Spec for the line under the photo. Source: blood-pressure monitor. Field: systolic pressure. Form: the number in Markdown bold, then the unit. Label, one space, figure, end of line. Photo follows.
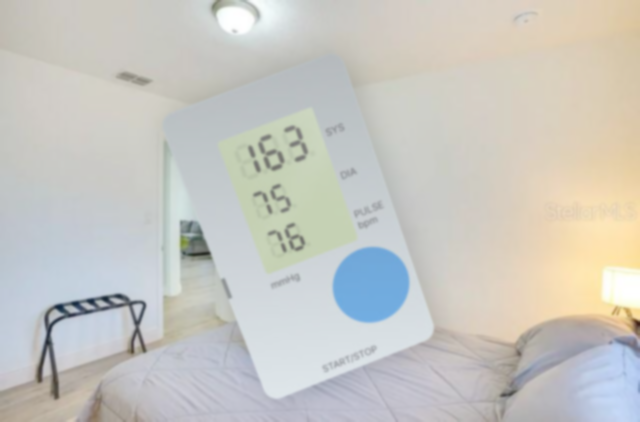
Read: **163** mmHg
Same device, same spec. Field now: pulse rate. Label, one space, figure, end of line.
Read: **76** bpm
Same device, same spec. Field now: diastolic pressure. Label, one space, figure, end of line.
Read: **75** mmHg
